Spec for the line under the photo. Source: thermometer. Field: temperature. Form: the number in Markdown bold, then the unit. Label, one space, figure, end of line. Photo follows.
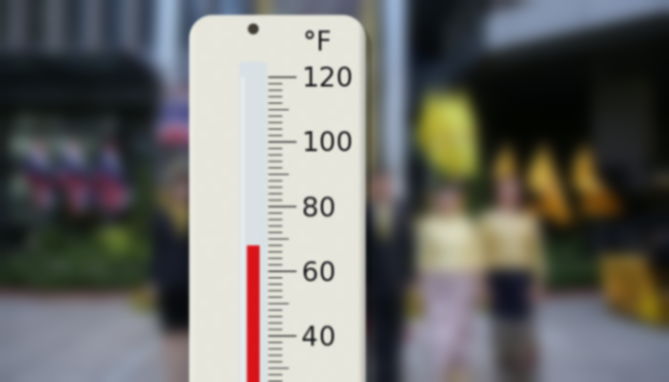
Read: **68** °F
